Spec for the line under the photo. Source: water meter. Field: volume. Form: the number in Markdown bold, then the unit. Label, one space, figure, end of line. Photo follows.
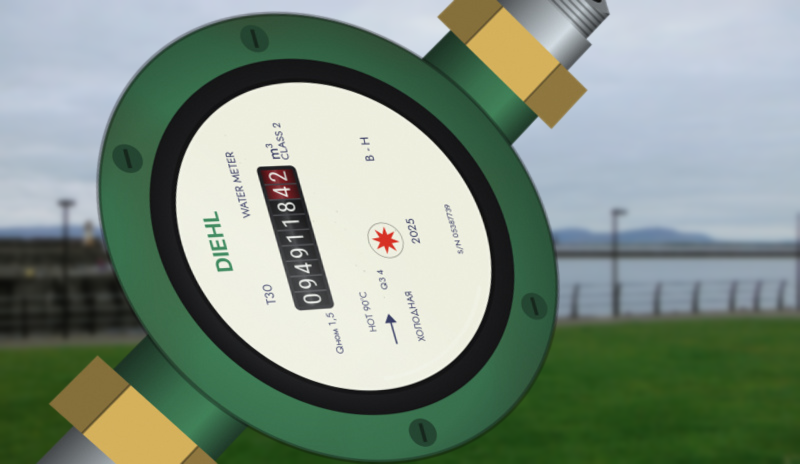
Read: **949118.42** m³
